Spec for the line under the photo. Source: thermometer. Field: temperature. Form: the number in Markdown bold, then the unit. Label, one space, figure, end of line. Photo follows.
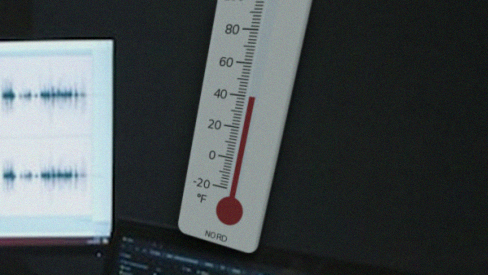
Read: **40** °F
